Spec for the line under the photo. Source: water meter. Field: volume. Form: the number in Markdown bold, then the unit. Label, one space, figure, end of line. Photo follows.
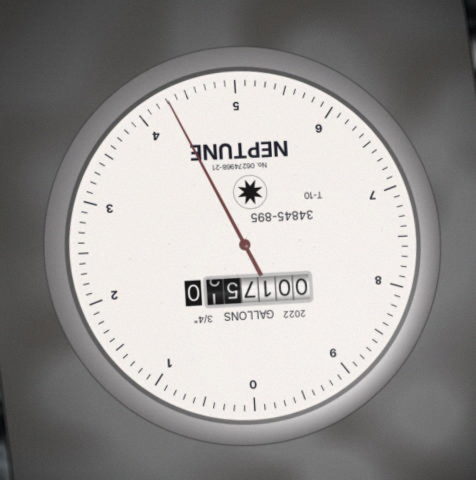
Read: **17514.3** gal
